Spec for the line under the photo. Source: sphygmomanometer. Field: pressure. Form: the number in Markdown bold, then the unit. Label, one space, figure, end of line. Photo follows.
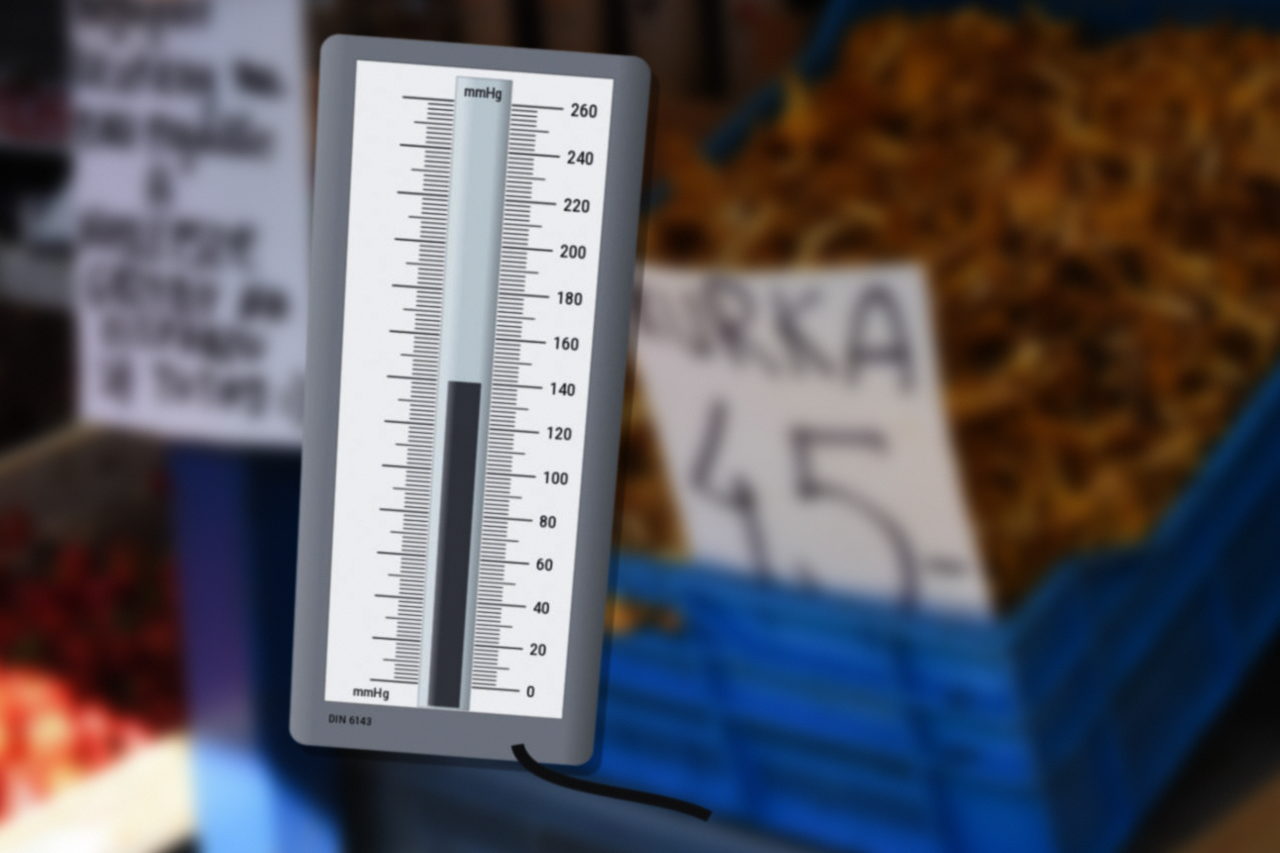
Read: **140** mmHg
